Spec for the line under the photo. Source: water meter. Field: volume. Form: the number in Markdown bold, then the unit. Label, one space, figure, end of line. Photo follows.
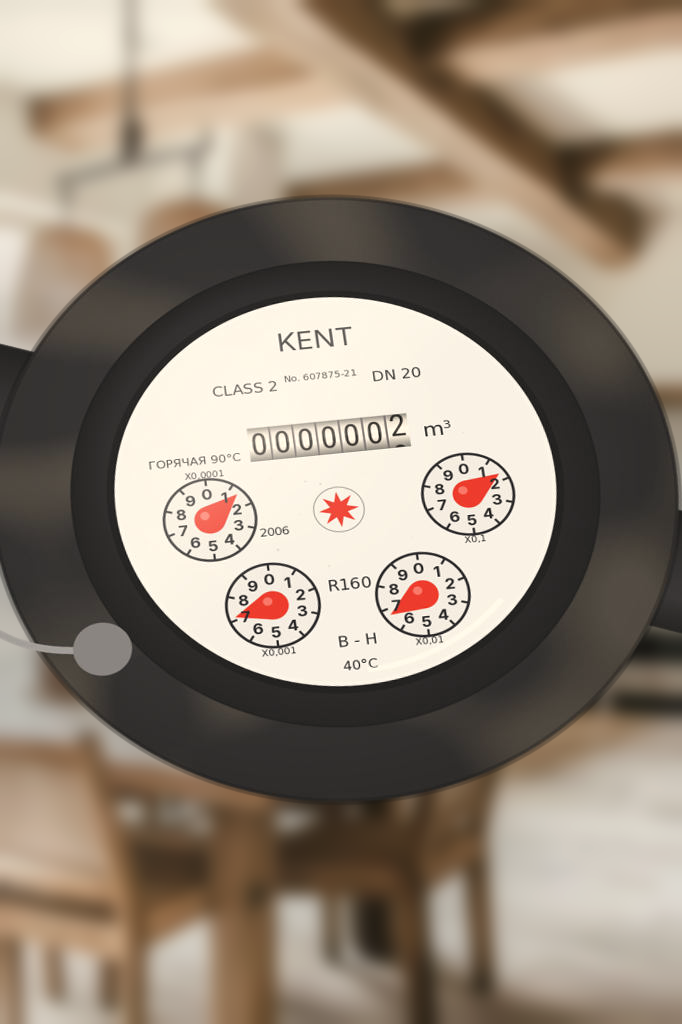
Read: **2.1671** m³
